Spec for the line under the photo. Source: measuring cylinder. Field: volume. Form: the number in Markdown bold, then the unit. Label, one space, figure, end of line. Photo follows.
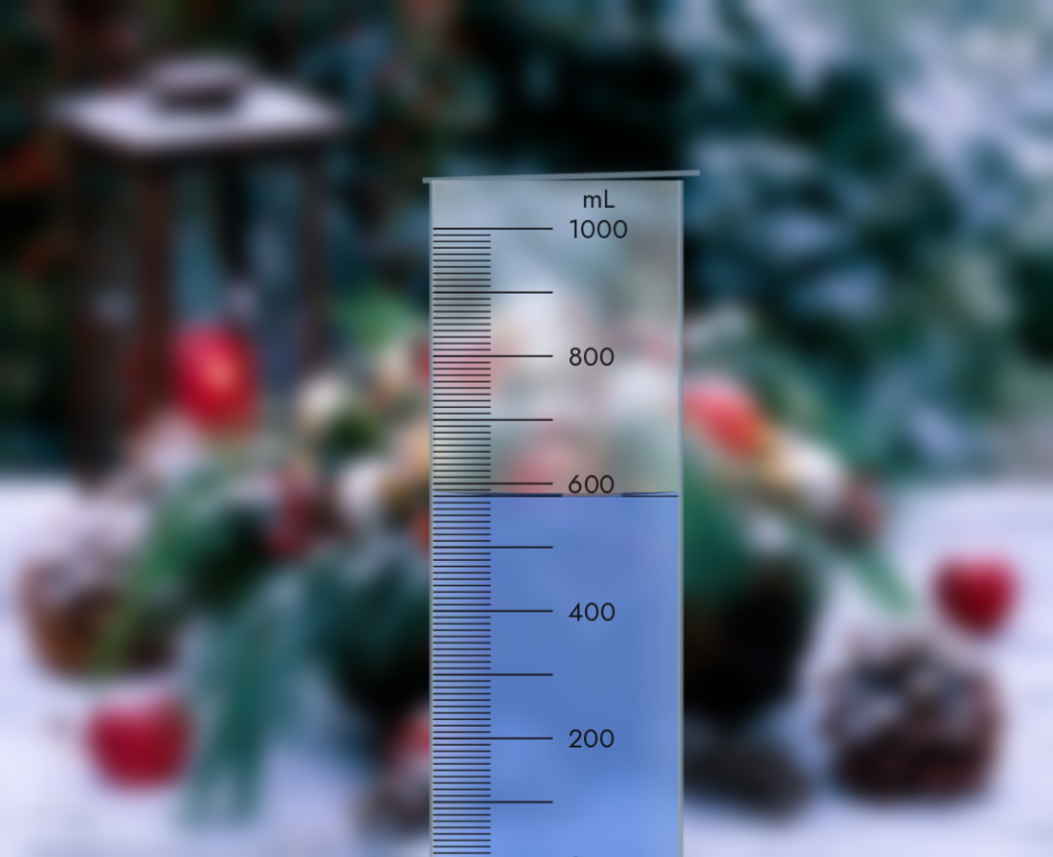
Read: **580** mL
